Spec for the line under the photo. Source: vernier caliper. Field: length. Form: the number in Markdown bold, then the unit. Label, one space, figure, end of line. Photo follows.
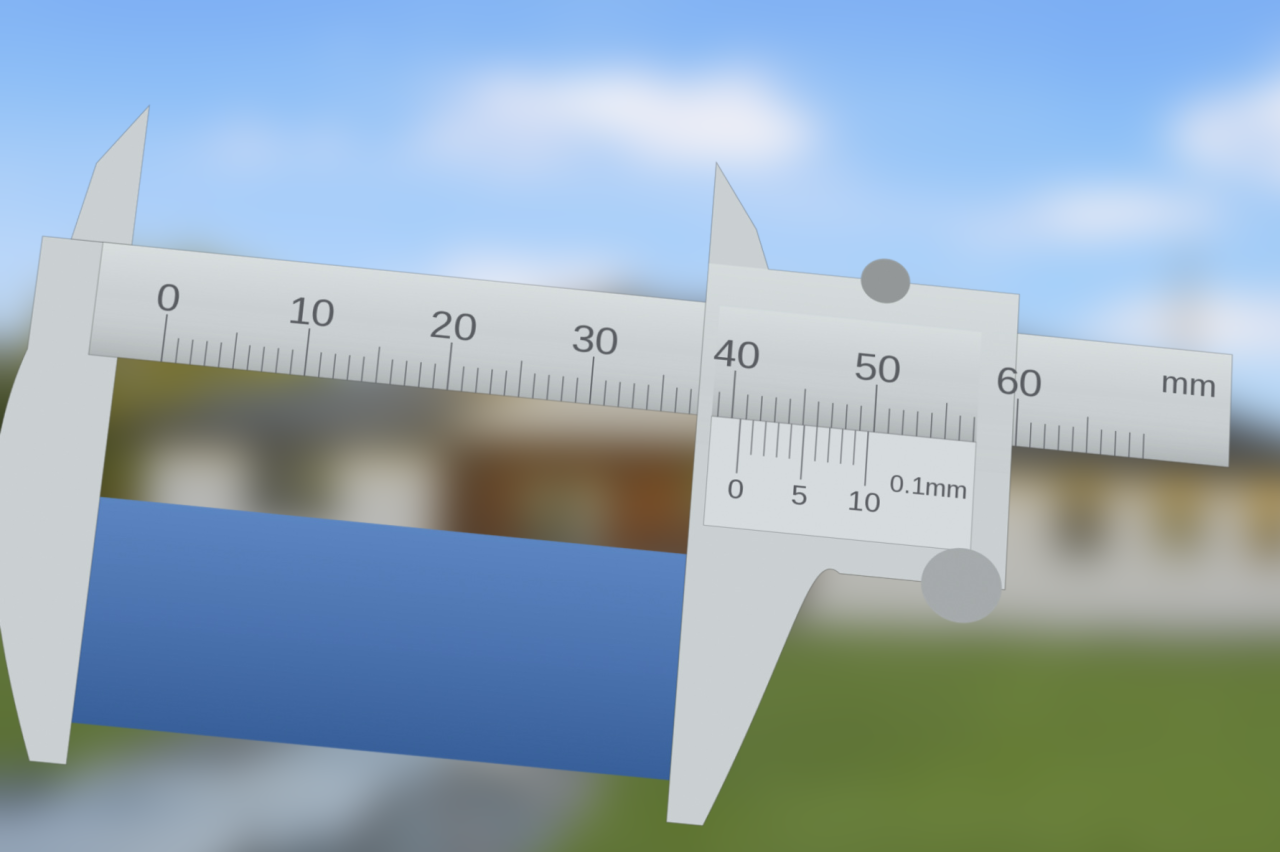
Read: **40.6** mm
